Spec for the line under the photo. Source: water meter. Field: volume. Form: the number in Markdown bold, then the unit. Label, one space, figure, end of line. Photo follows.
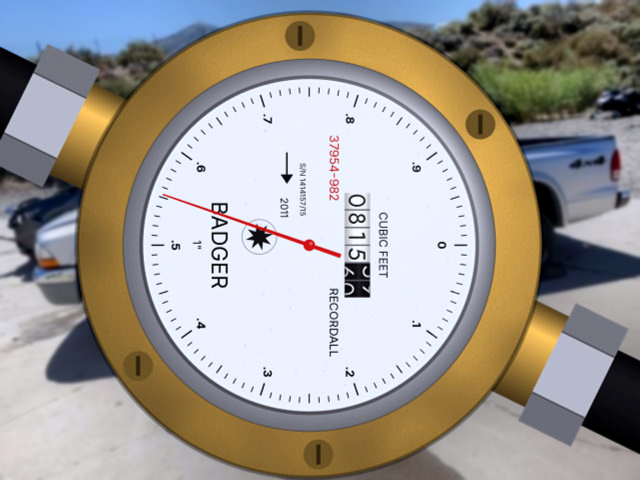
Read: **81559.55** ft³
